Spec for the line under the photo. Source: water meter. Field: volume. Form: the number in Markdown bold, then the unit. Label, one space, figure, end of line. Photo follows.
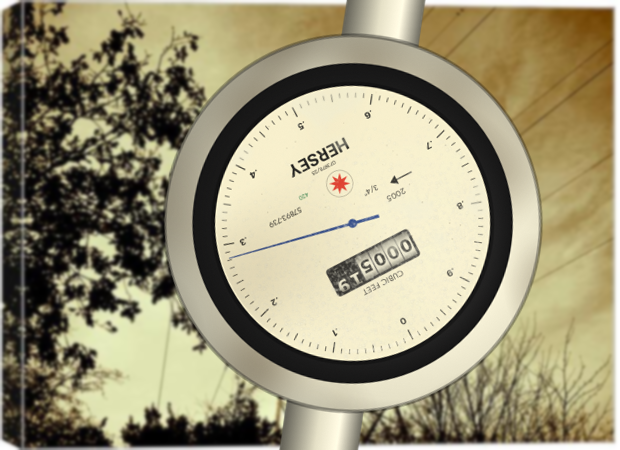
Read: **519.28** ft³
